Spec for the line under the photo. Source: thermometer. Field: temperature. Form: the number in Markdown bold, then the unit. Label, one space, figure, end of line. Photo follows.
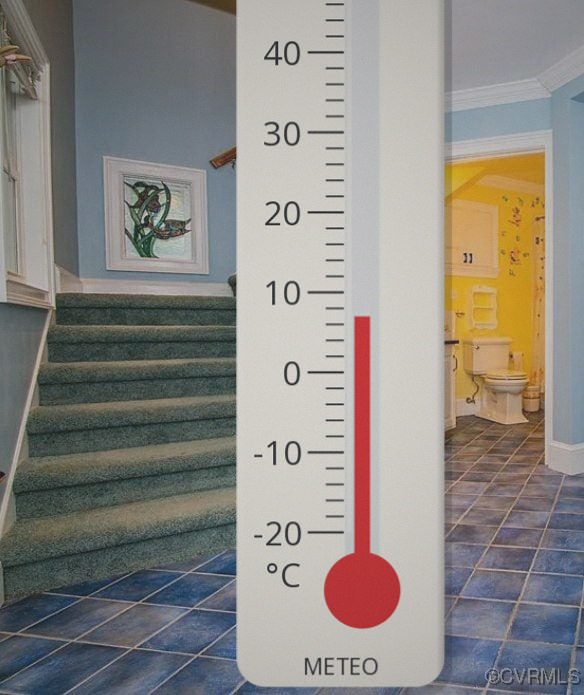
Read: **7** °C
